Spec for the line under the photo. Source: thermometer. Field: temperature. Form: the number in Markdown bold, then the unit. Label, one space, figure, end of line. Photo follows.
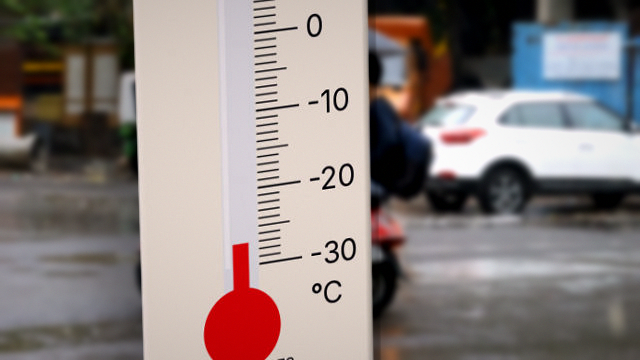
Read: **-27** °C
